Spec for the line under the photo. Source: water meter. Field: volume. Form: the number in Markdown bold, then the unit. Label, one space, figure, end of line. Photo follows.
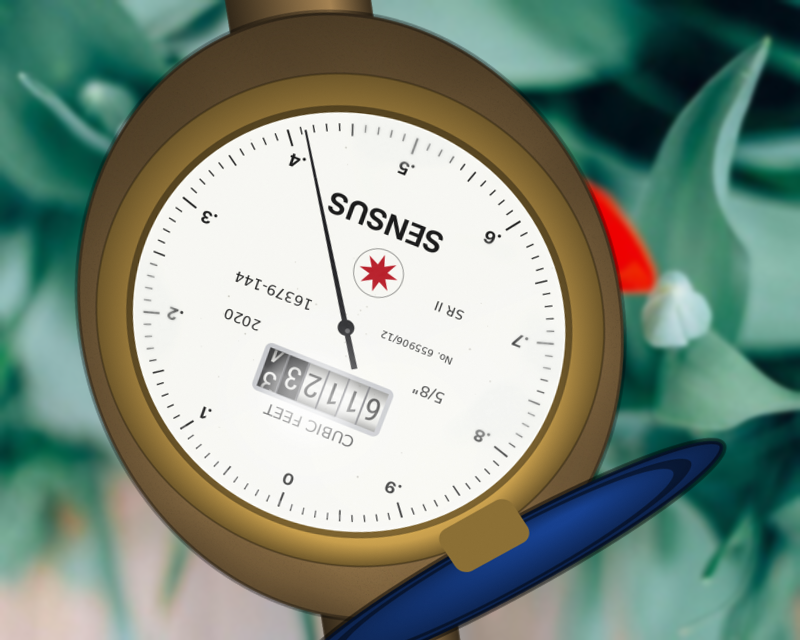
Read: **611233.41** ft³
